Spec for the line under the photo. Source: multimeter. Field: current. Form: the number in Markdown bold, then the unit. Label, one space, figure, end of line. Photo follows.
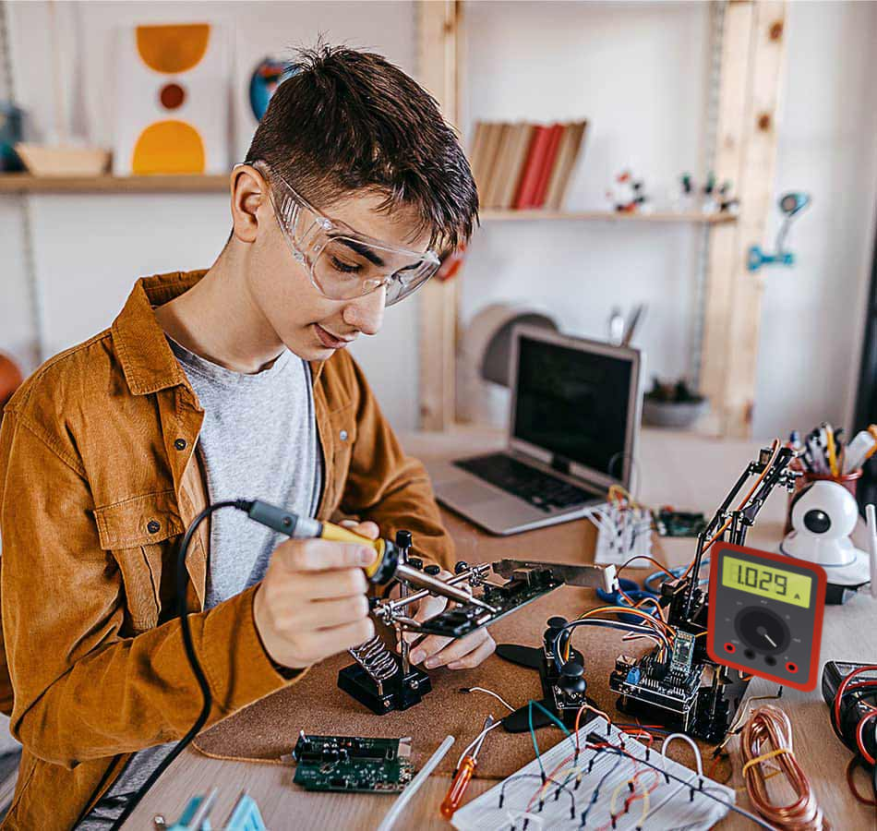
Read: **1.029** A
